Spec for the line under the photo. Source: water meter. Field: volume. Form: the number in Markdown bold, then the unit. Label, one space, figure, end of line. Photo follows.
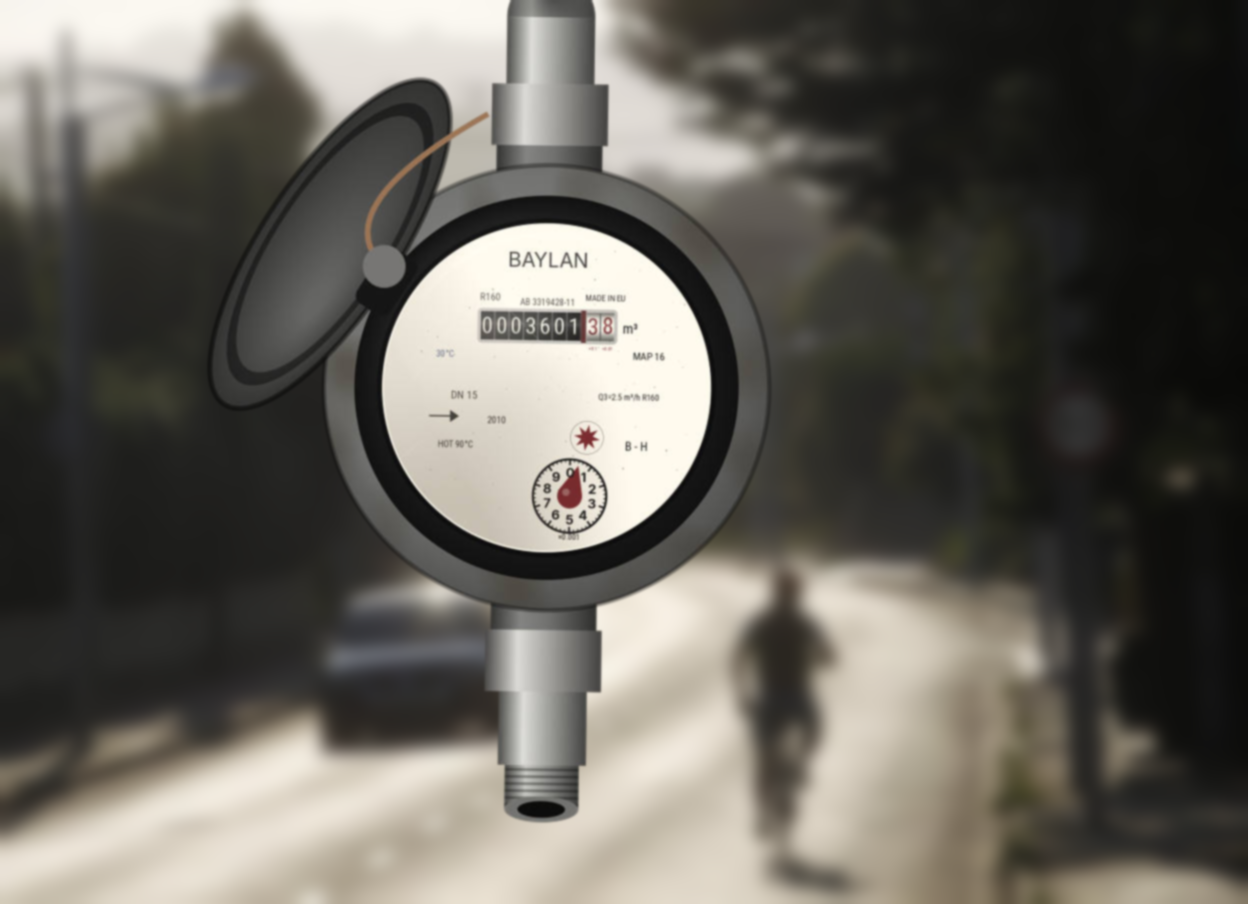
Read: **3601.380** m³
